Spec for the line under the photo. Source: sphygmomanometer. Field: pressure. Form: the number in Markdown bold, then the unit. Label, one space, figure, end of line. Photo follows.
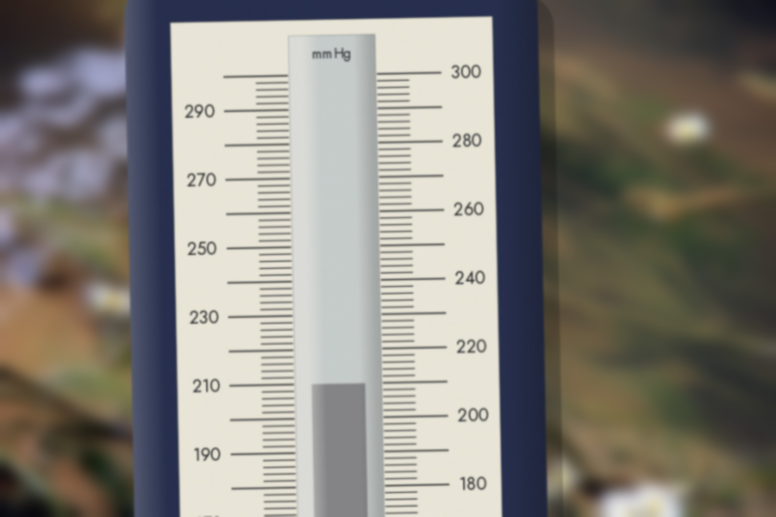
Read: **210** mmHg
